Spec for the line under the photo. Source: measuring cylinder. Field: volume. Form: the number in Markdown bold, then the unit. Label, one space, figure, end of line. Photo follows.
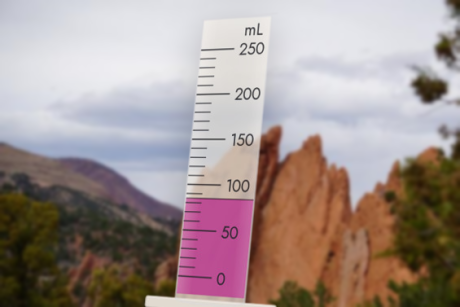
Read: **85** mL
